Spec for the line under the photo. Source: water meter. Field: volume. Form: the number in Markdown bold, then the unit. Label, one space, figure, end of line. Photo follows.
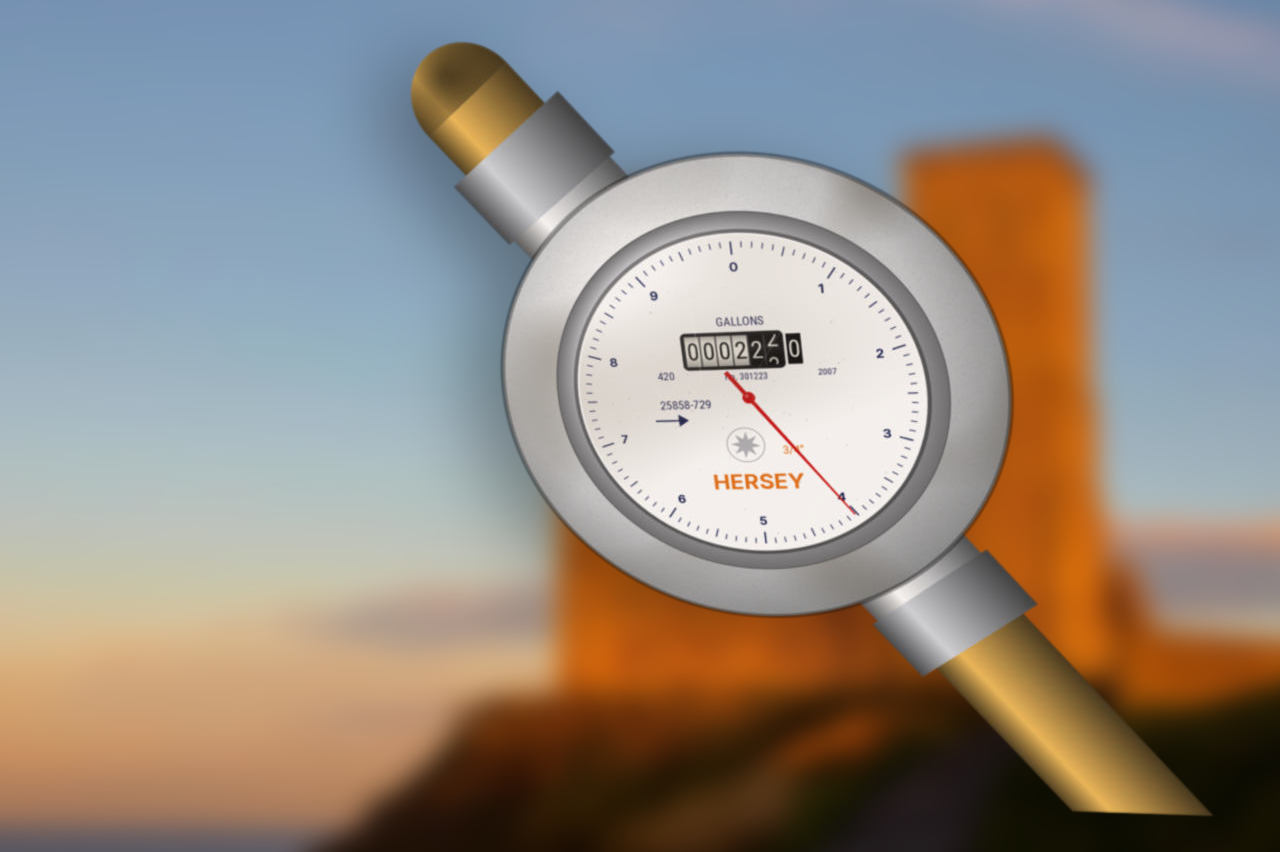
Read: **2224.0** gal
